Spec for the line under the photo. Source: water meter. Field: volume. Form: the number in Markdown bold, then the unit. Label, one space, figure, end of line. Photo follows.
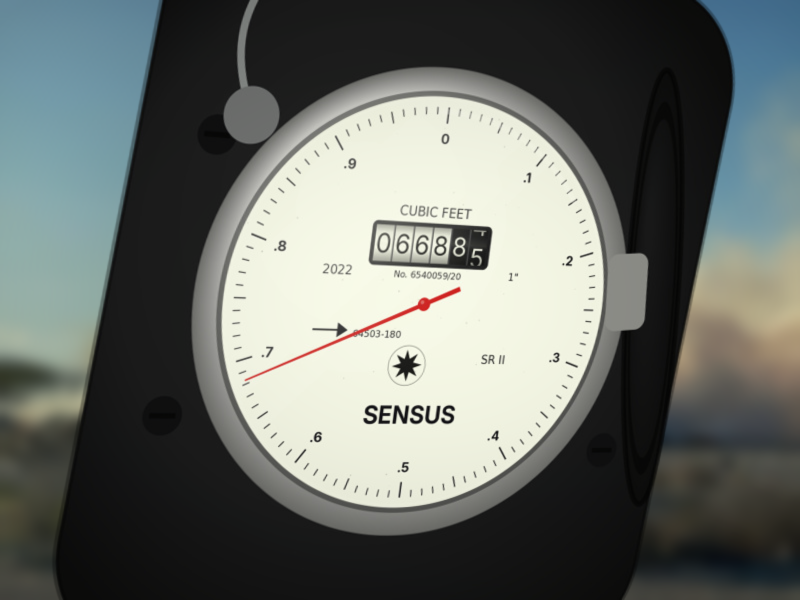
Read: **66884.68** ft³
